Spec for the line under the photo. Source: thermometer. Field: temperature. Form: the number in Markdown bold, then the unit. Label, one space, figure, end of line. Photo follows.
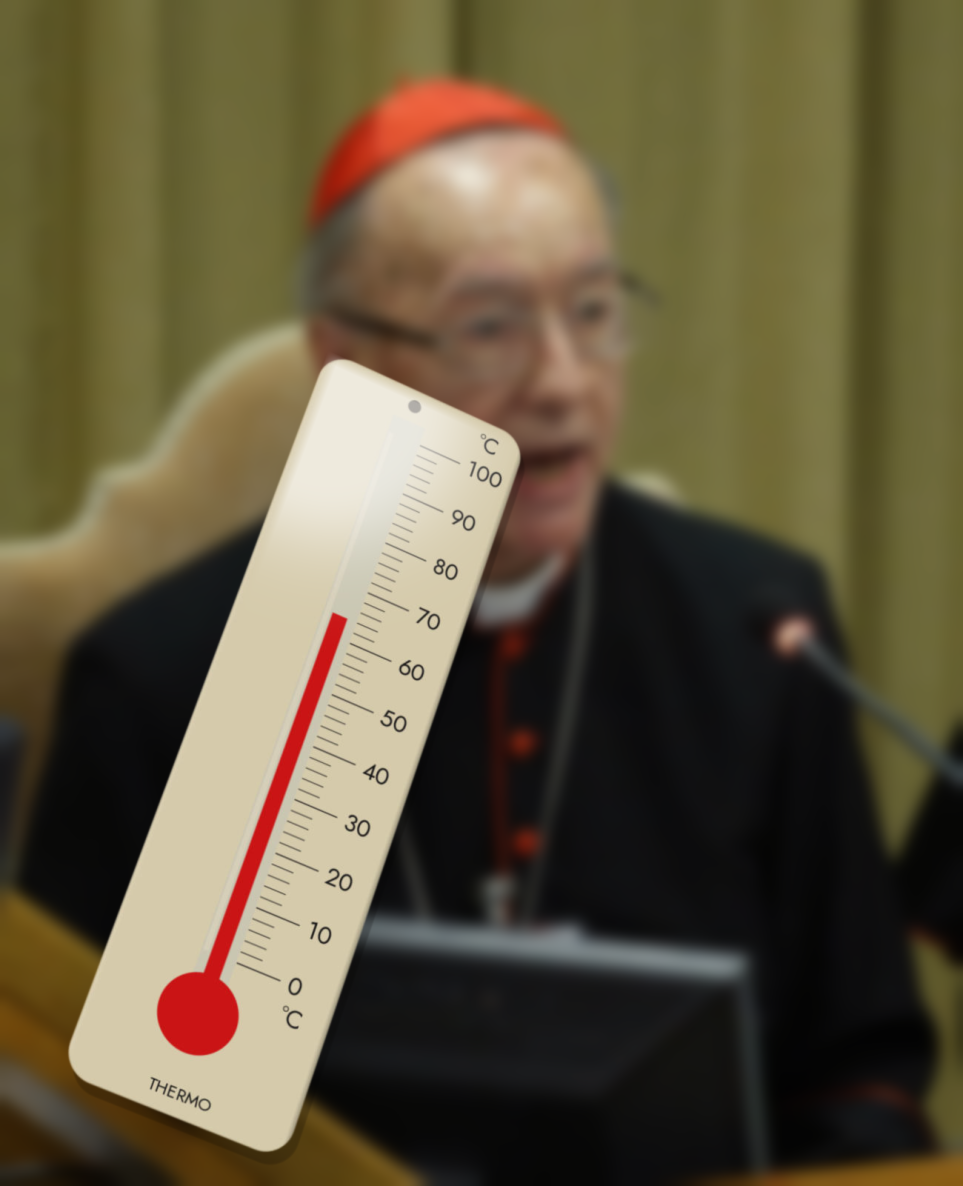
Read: **64** °C
